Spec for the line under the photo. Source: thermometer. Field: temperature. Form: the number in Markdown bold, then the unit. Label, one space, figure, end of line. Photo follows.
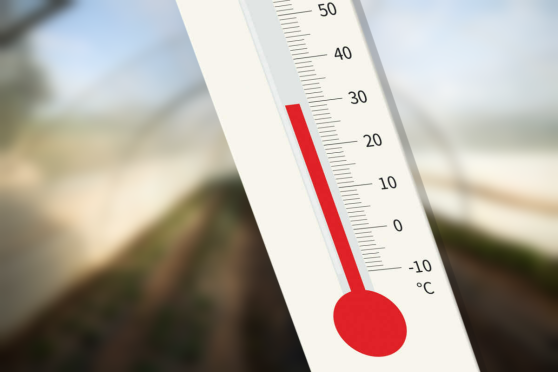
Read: **30** °C
